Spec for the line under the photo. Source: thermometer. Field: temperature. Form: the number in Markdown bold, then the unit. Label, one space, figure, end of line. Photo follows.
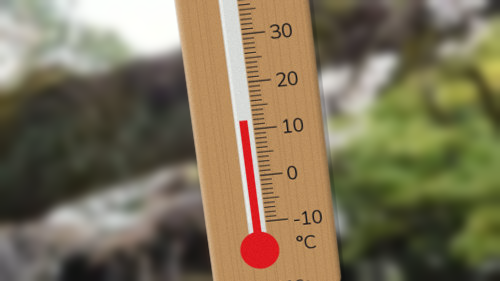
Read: **12** °C
